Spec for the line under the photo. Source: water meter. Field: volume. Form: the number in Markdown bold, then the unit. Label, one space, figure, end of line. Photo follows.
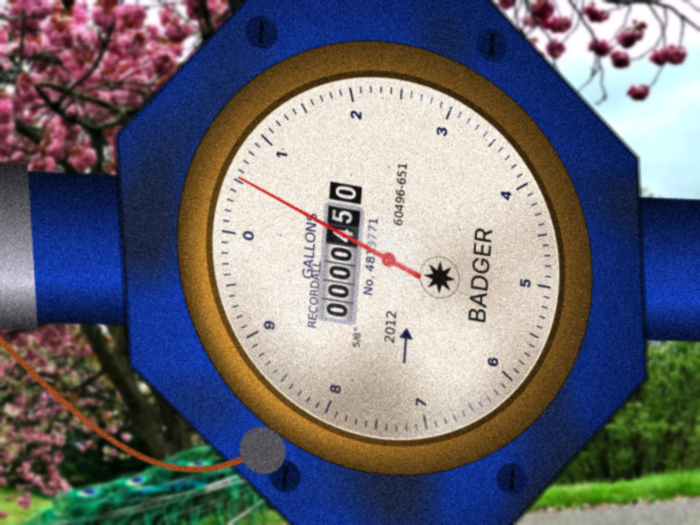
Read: **450.5** gal
